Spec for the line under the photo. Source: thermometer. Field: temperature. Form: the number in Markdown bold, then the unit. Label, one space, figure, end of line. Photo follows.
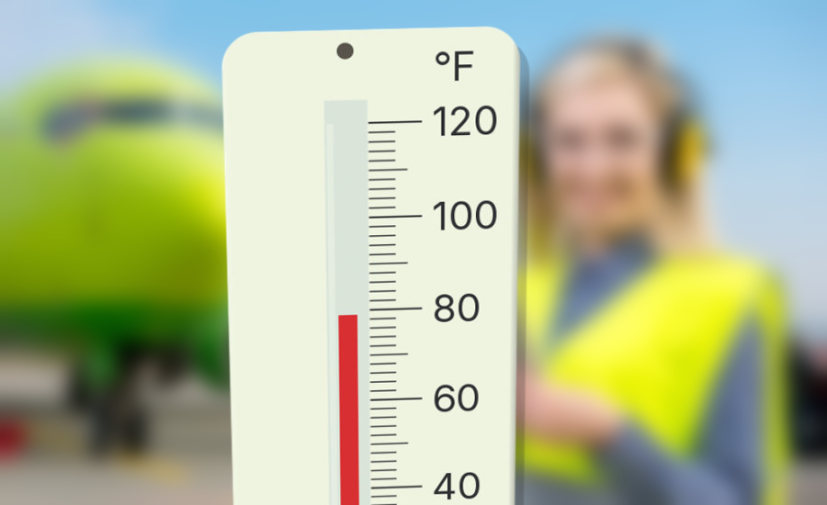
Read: **79** °F
